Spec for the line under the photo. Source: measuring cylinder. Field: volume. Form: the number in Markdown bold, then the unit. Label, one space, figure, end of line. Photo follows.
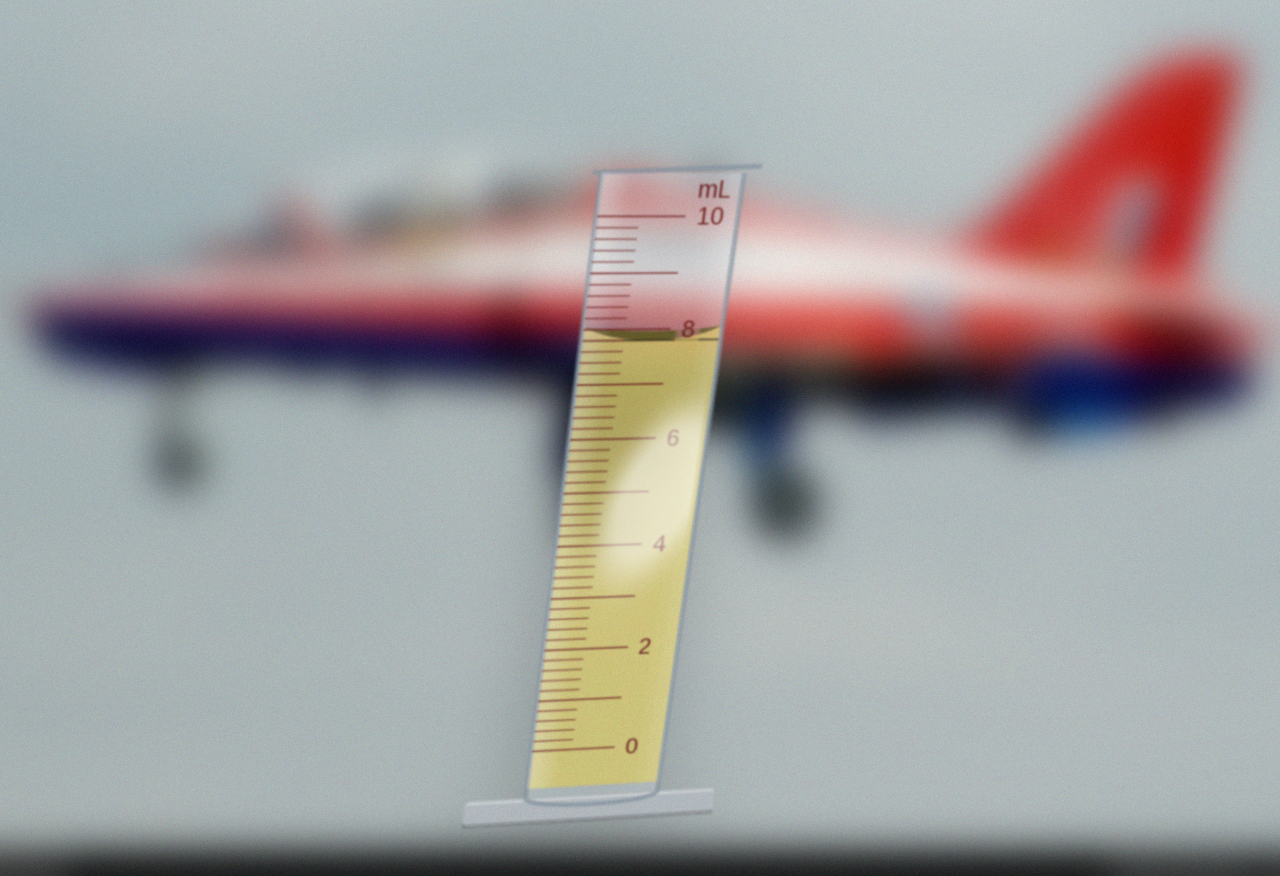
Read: **7.8** mL
